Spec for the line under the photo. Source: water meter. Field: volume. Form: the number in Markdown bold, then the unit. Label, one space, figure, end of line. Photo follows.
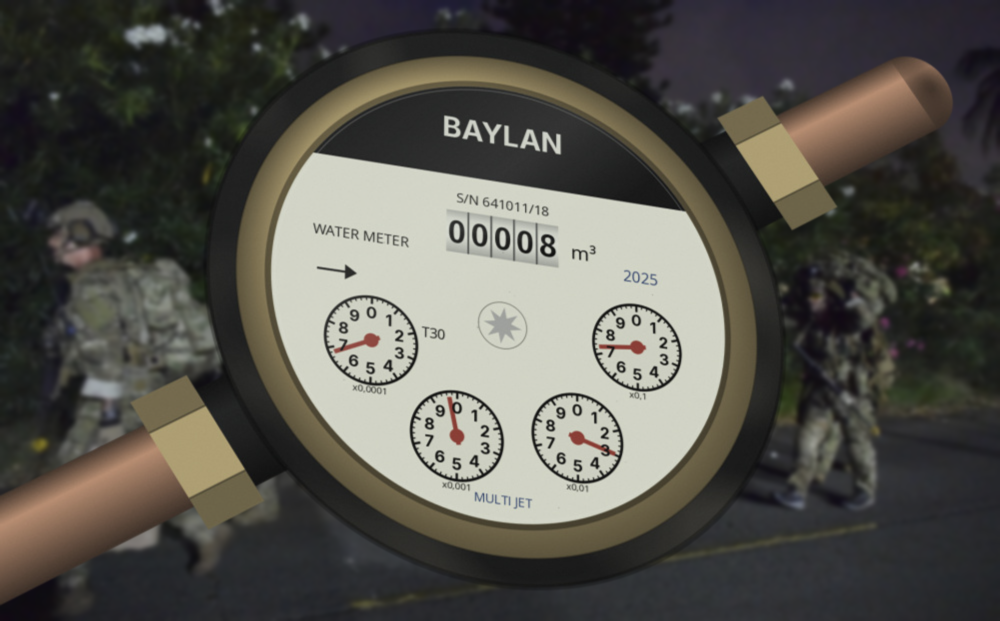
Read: **8.7296** m³
